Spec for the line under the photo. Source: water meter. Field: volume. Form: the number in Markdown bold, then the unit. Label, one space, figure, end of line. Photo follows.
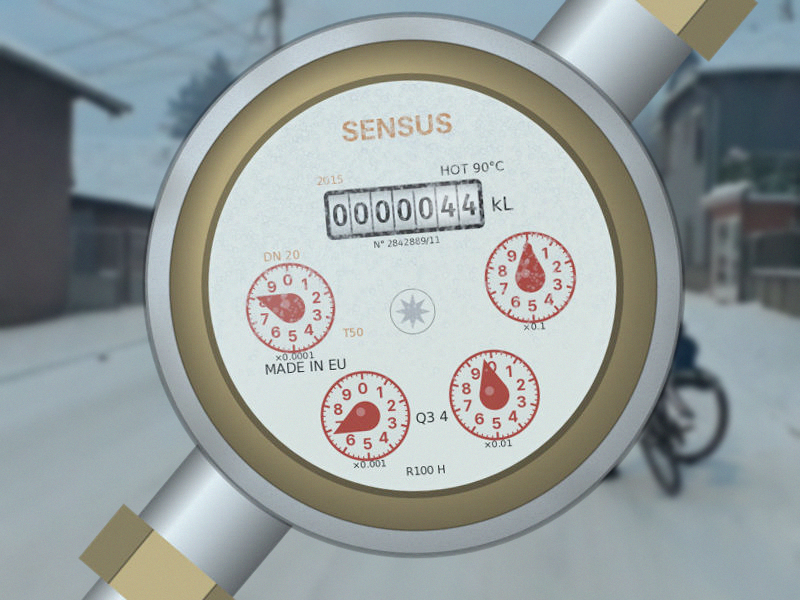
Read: **43.9968** kL
